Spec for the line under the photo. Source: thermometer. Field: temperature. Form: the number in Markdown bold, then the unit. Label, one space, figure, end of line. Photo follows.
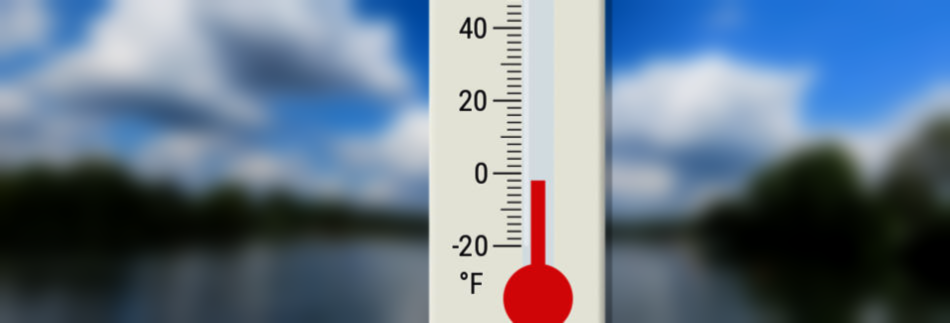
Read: **-2** °F
